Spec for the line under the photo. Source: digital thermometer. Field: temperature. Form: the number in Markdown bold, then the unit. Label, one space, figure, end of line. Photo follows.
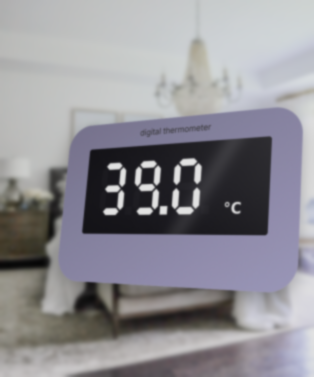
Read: **39.0** °C
